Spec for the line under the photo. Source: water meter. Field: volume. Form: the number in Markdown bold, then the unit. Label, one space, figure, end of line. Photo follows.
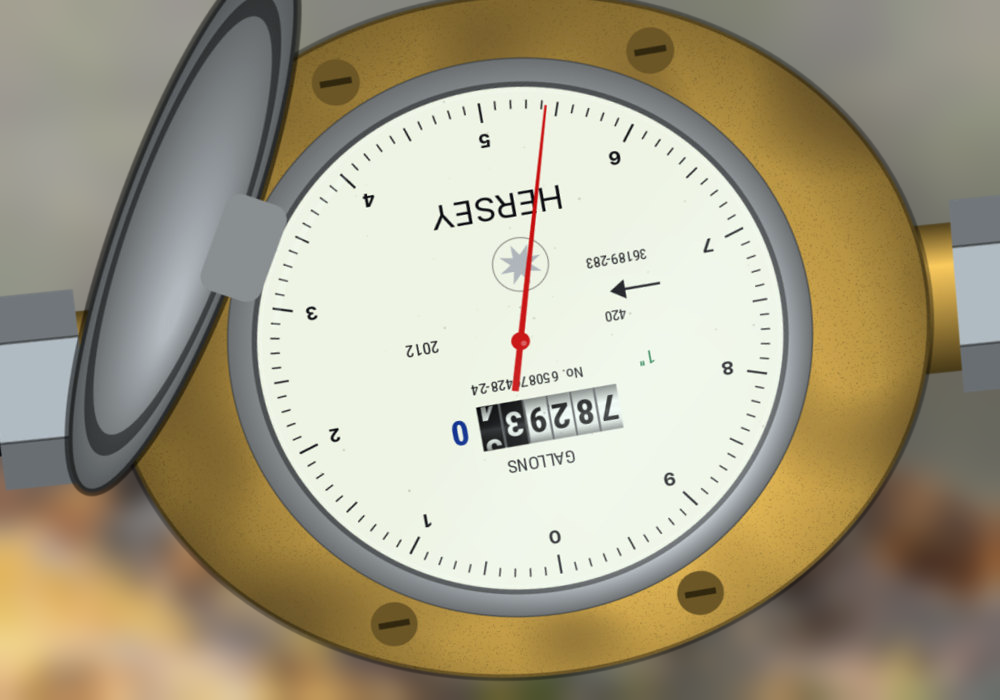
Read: **7829335.4** gal
